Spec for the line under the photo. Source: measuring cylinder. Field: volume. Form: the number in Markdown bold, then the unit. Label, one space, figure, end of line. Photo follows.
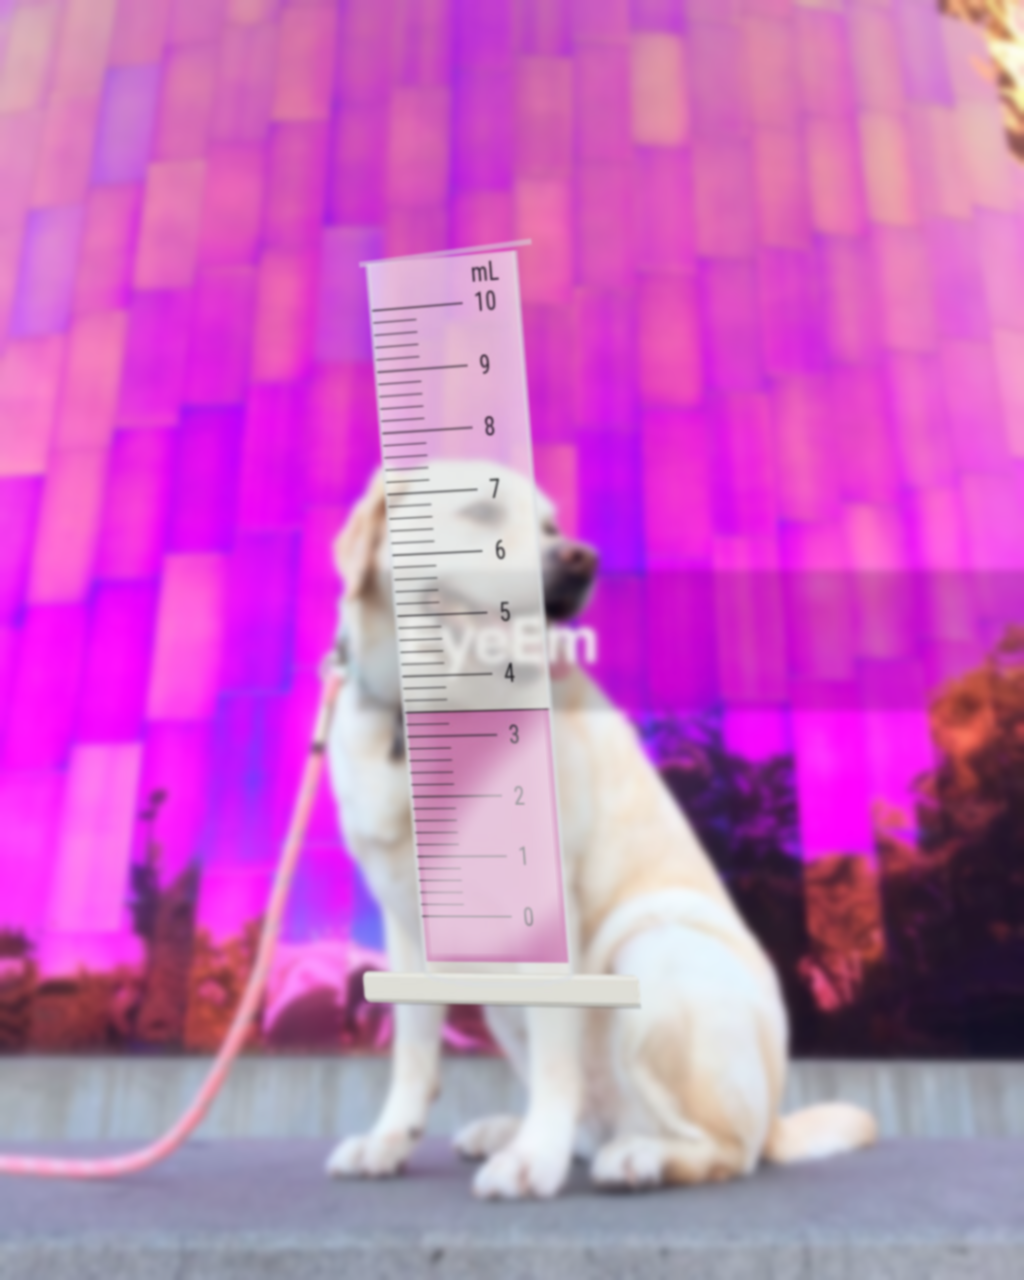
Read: **3.4** mL
